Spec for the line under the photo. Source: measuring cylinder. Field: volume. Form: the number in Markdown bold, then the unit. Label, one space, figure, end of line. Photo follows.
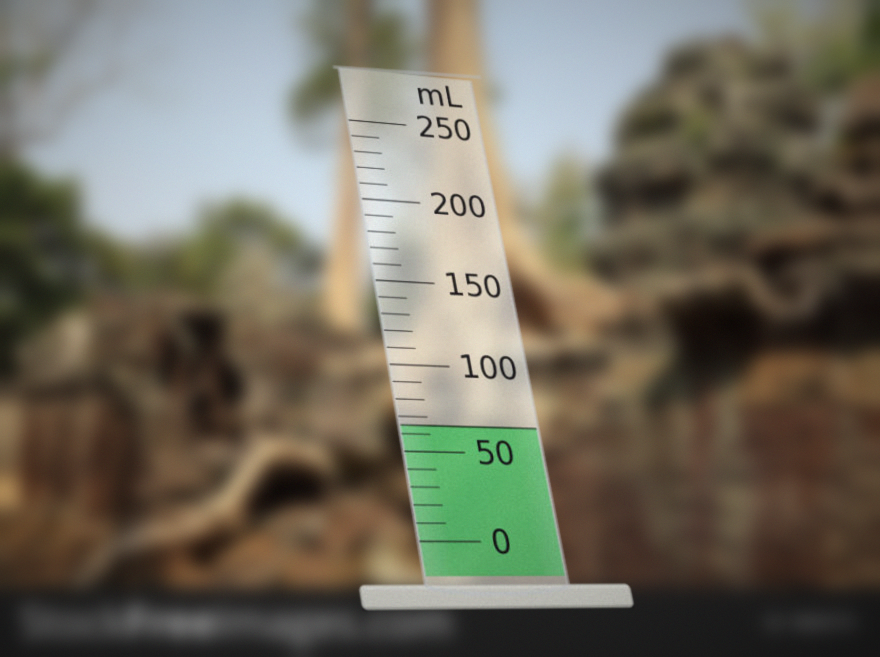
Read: **65** mL
